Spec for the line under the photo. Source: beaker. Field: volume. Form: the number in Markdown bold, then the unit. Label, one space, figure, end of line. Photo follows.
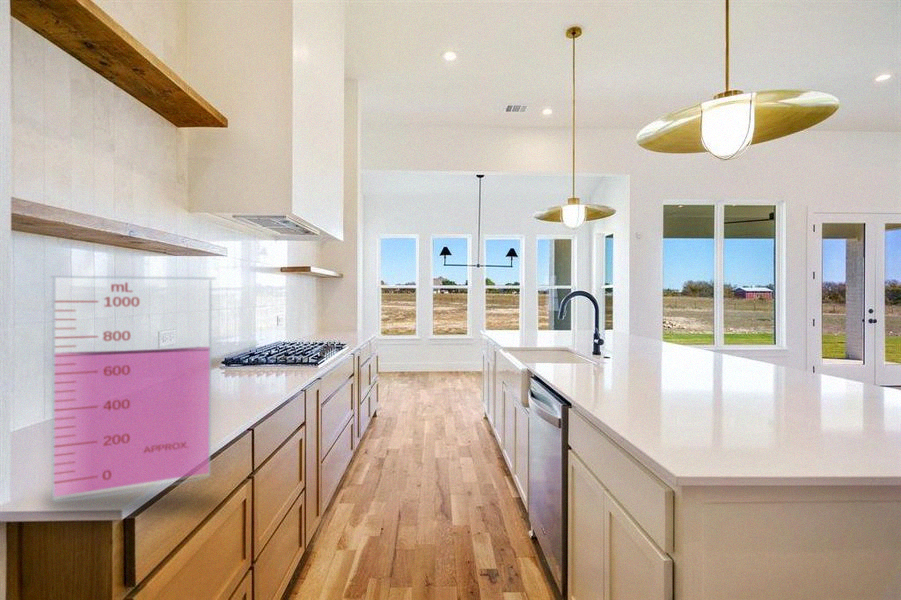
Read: **700** mL
